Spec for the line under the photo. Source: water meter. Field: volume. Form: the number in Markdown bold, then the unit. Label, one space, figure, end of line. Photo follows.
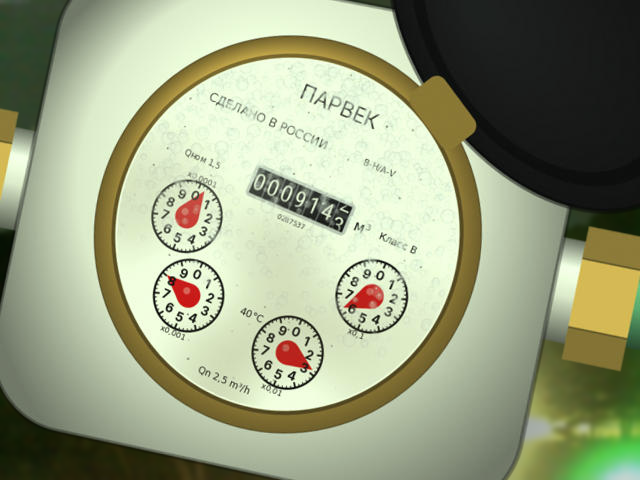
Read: **9142.6280** m³
